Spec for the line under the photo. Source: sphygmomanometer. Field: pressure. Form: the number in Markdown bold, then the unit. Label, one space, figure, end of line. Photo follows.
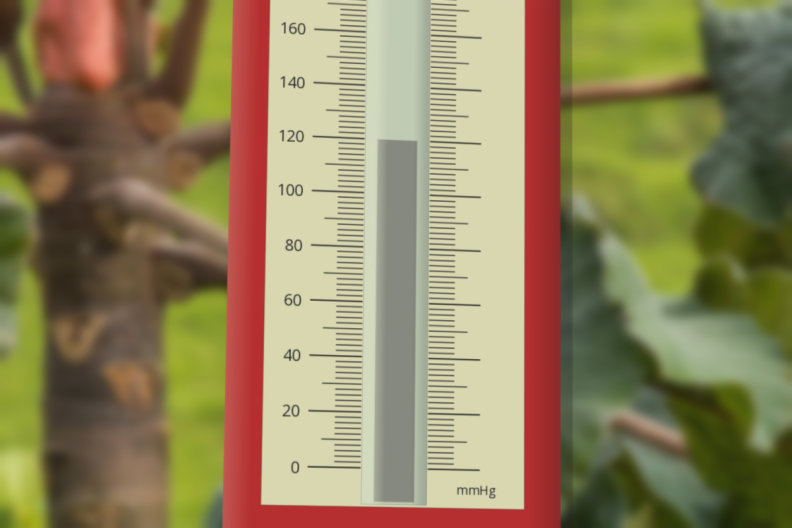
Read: **120** mmHg
